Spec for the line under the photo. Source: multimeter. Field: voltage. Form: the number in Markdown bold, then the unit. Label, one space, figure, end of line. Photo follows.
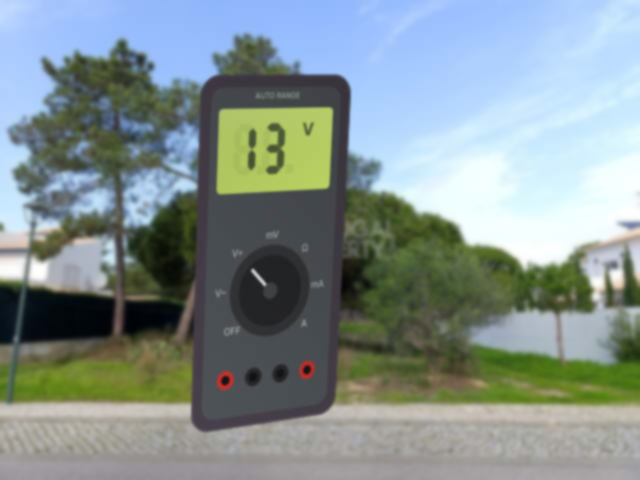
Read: **13** V
